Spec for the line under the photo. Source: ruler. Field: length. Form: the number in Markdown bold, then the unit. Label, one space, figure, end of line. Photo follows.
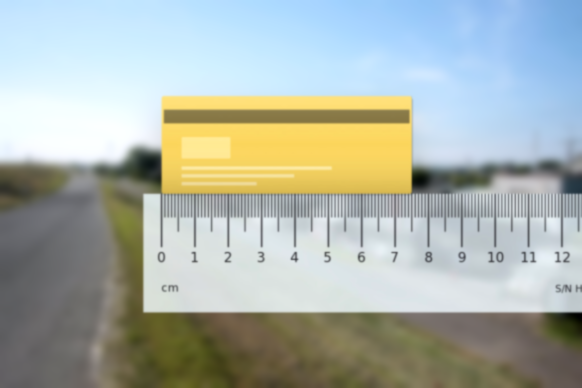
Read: **7.5** cm
